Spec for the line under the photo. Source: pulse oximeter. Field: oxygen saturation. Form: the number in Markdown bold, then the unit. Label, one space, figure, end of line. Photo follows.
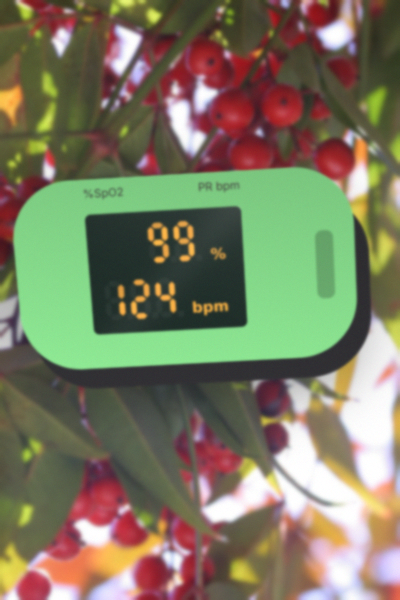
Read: **99** %
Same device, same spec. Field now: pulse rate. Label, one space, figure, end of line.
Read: **124** bpm
